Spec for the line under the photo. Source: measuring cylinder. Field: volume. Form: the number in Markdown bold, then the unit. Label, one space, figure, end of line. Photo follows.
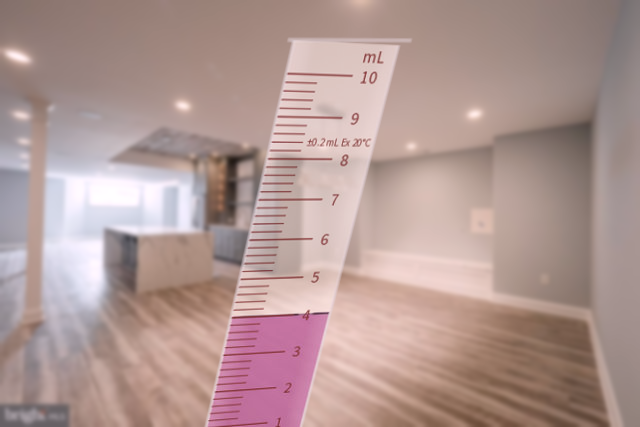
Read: **4** mL
